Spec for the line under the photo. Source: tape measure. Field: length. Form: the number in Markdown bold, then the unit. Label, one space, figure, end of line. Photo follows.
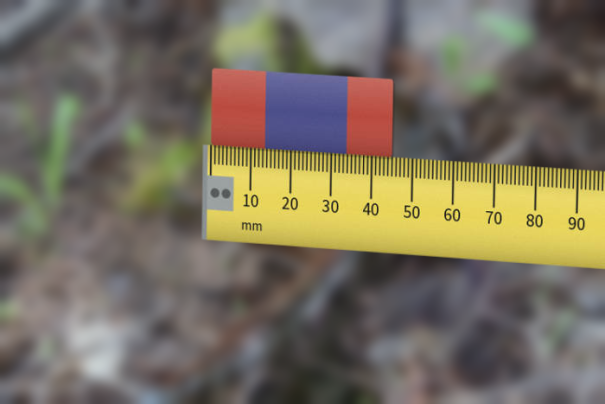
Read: **45** mm
